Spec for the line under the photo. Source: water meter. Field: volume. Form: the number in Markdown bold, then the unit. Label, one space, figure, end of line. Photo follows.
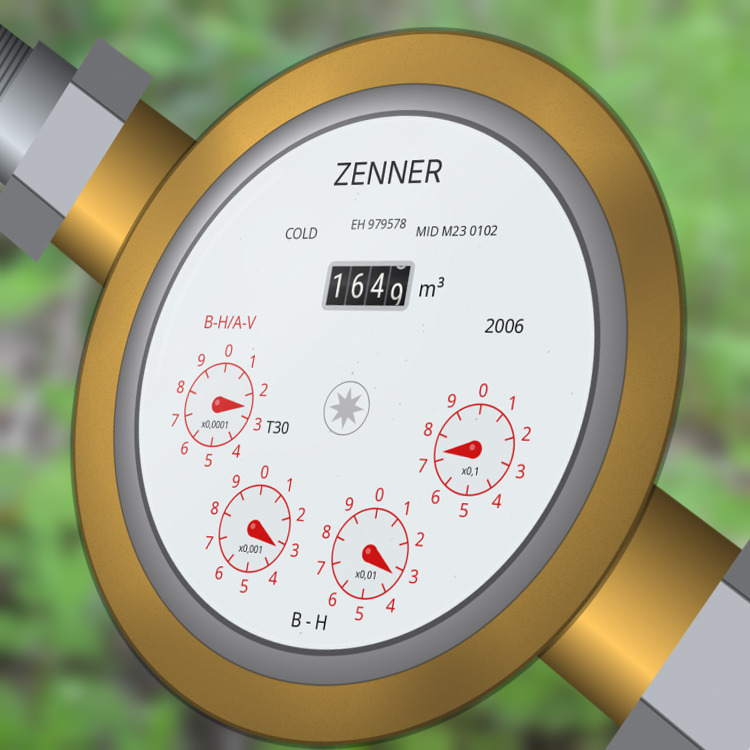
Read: **1648.7332** m³
